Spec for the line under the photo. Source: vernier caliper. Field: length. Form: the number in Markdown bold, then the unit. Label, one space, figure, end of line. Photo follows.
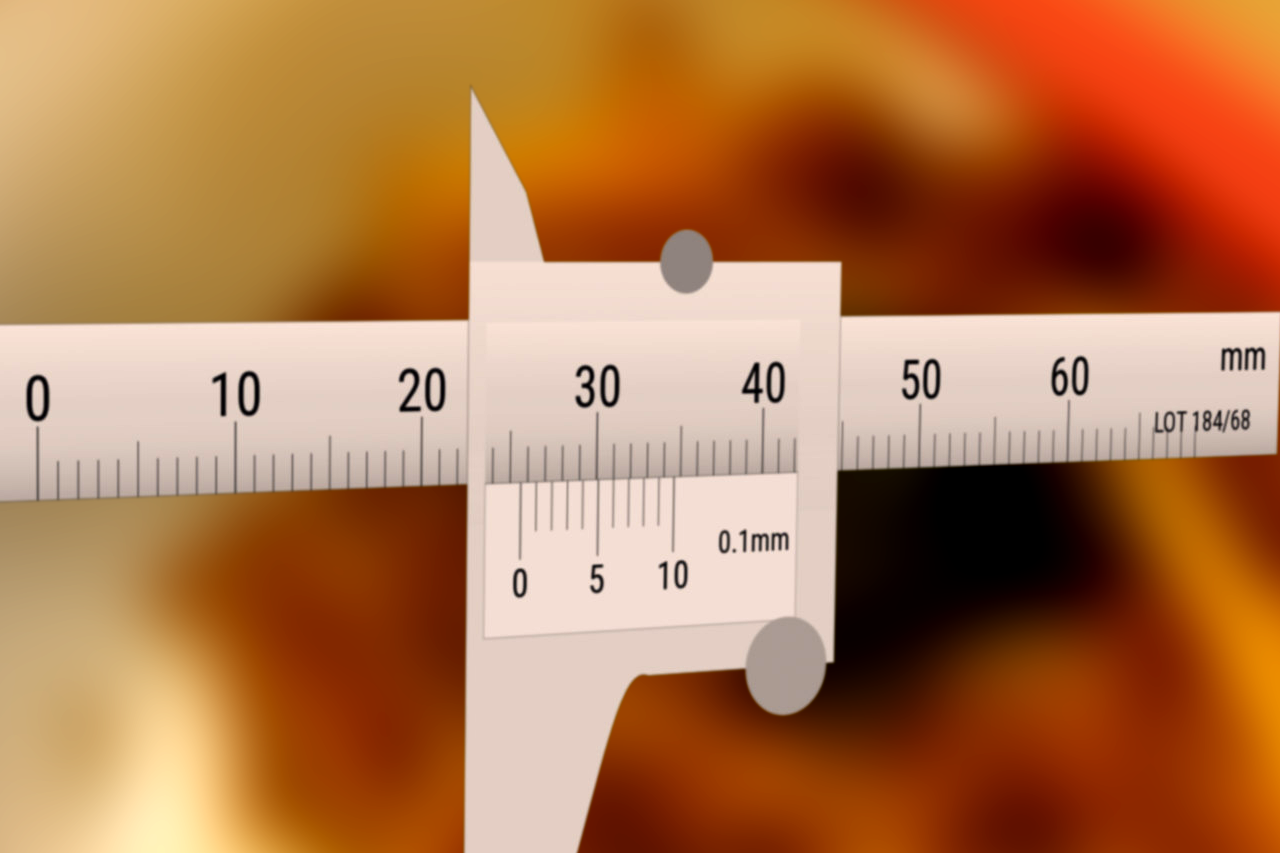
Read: **25.6** mm
